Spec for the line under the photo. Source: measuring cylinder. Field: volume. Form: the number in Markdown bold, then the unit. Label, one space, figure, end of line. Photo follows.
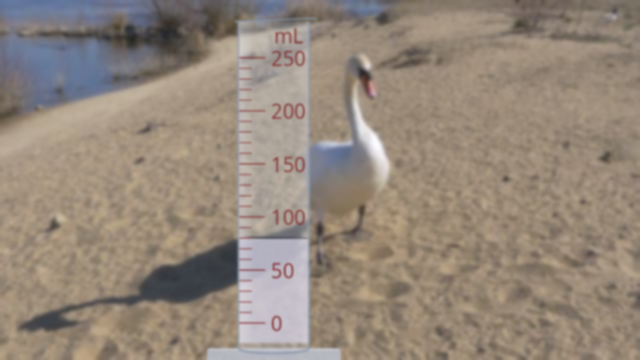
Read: **80** mL
